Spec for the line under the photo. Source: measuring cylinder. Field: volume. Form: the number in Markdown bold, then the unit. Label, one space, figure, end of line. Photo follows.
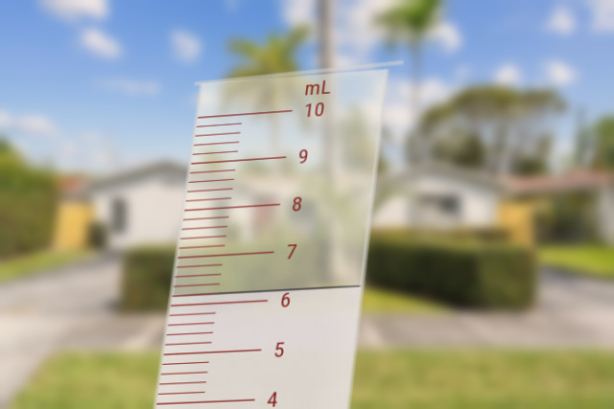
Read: **6.2** mL
